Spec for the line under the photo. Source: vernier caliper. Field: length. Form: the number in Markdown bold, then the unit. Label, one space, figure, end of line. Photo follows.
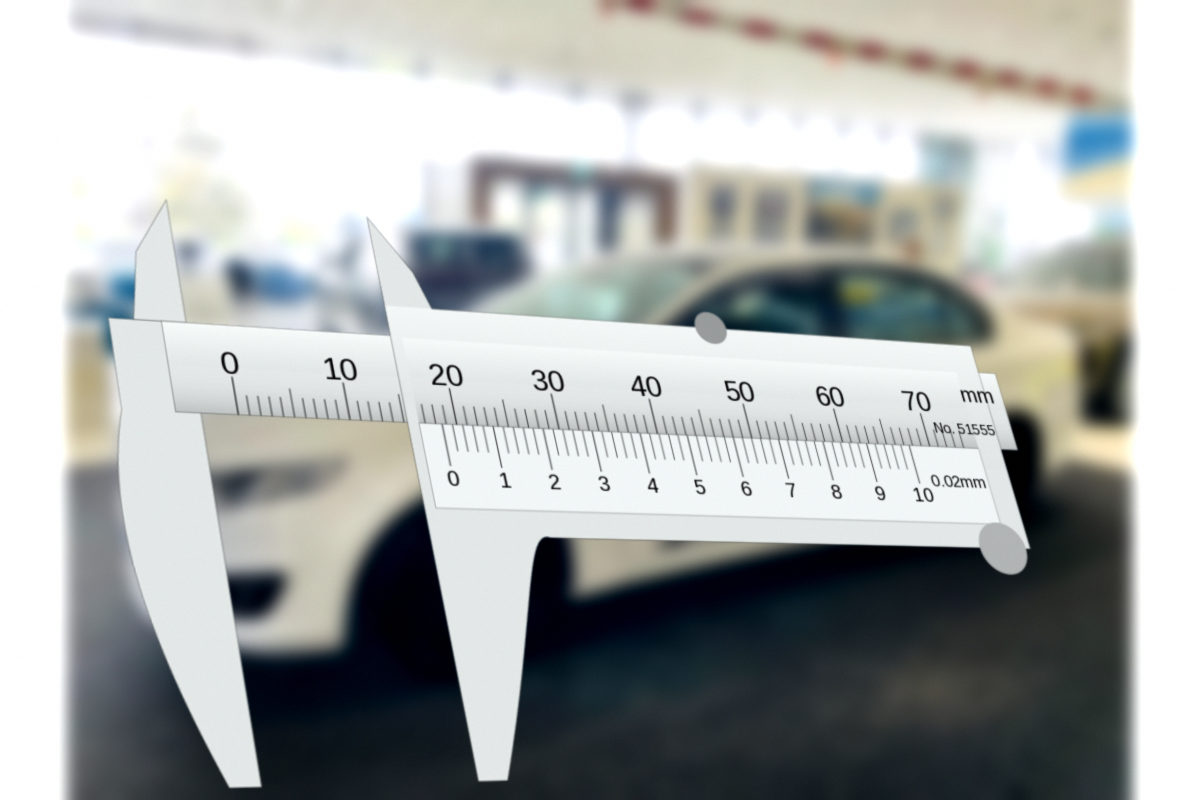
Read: **18.6** mm
